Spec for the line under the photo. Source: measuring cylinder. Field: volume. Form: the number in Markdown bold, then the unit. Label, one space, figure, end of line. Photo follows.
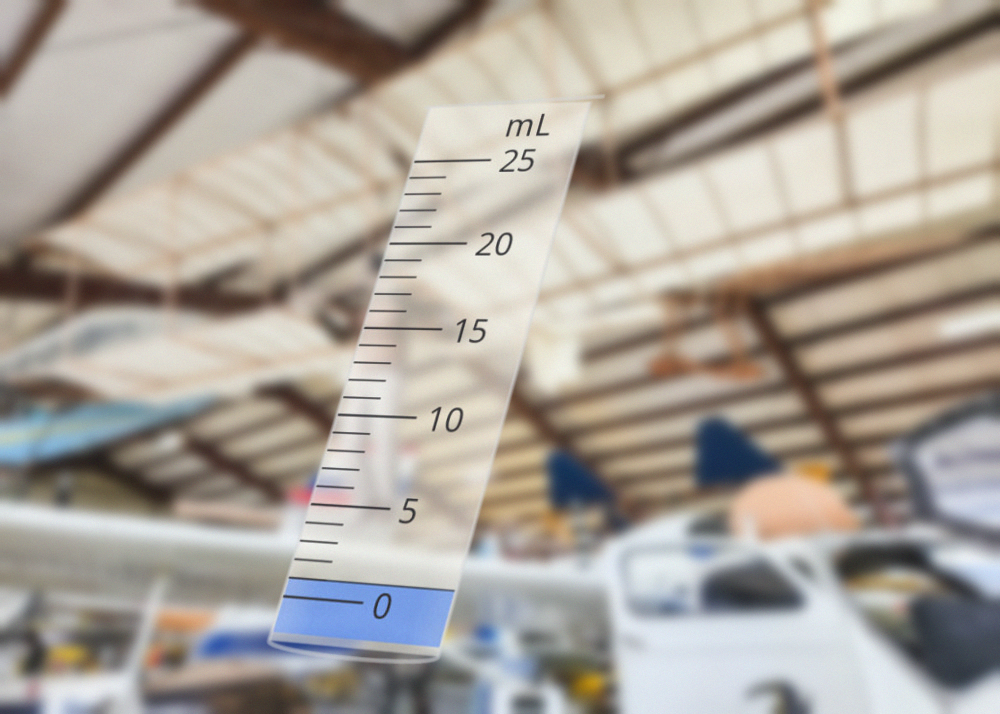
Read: **1** mL
